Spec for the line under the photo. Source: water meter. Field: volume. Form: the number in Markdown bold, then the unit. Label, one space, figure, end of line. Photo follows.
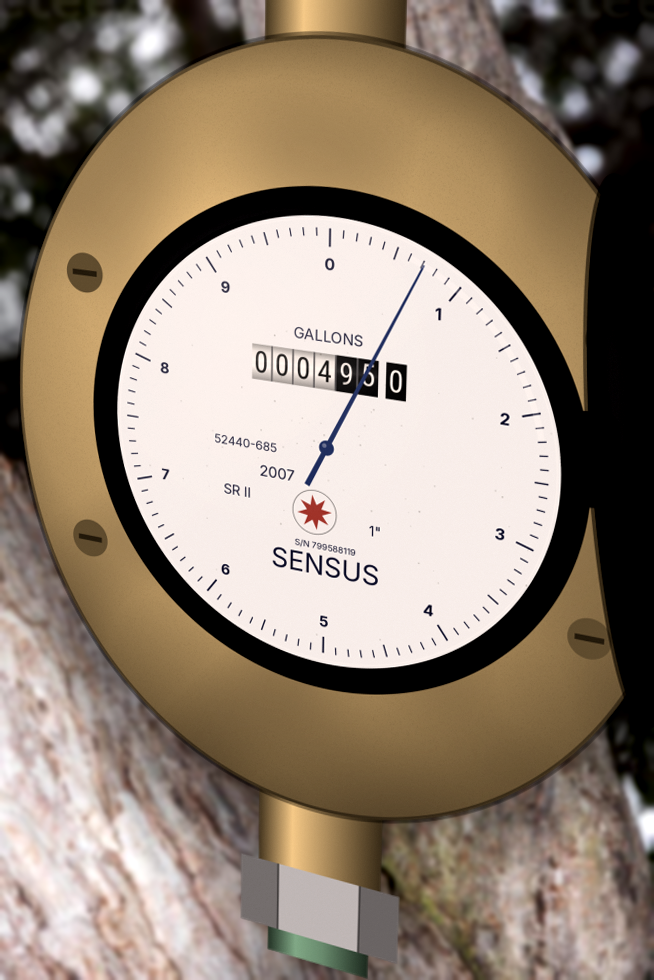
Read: **4950.7** gal
